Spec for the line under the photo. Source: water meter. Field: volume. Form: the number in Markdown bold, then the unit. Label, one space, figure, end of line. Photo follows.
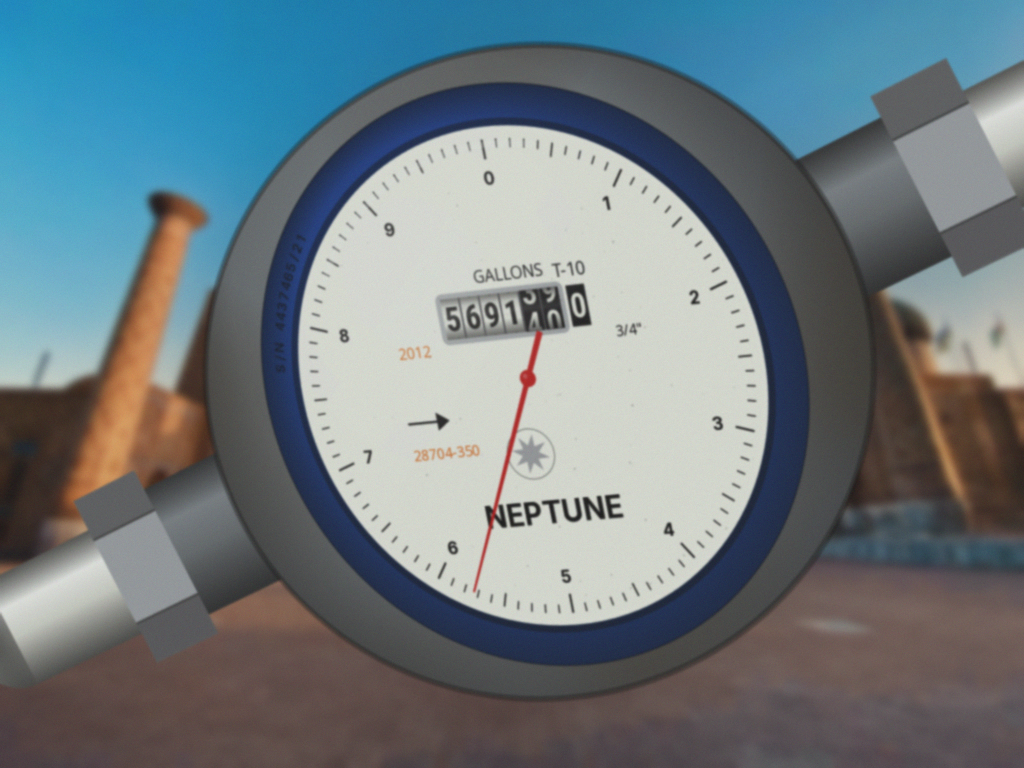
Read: **5691395.7** gal
